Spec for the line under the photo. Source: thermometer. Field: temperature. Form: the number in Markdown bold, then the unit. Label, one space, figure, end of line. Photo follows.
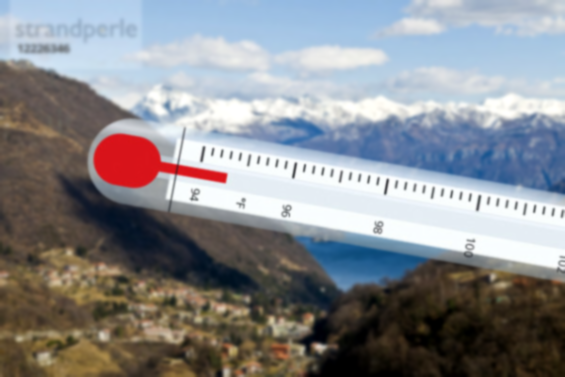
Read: **94.6** °F
